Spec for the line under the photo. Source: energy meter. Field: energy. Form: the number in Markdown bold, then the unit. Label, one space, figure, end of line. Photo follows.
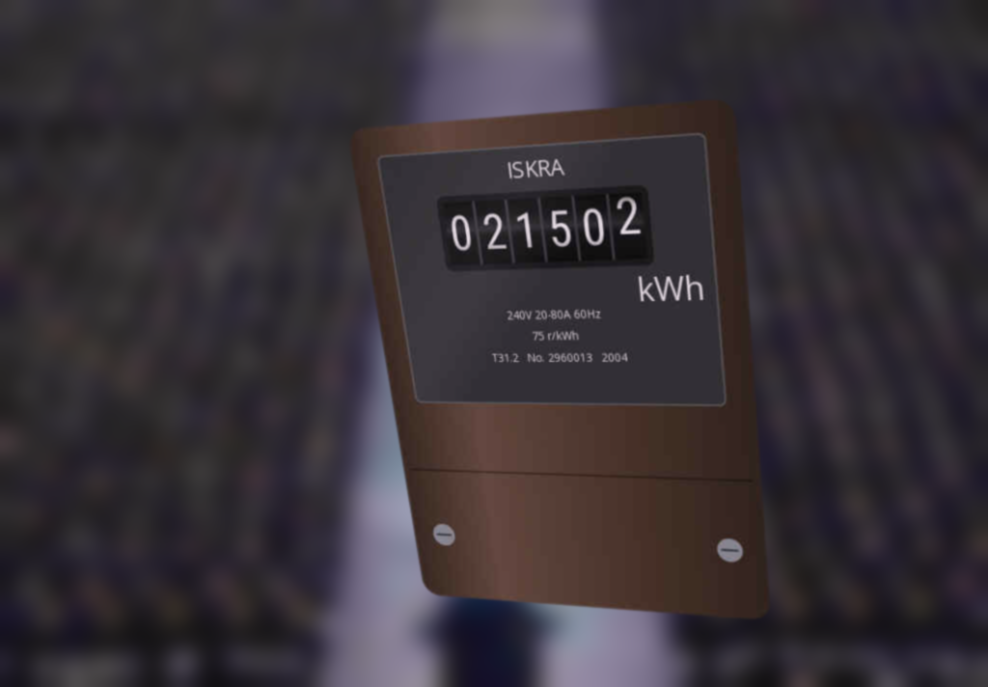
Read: **21502** kWh
